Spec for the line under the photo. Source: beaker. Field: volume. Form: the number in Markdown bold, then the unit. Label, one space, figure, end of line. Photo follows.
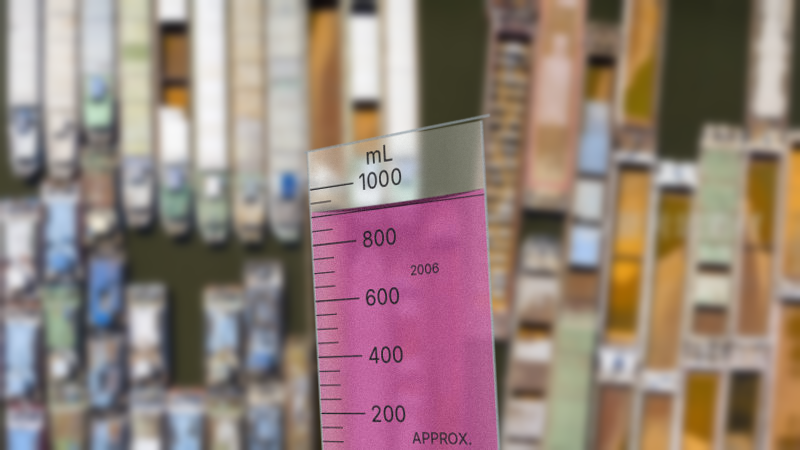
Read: **900** mL
